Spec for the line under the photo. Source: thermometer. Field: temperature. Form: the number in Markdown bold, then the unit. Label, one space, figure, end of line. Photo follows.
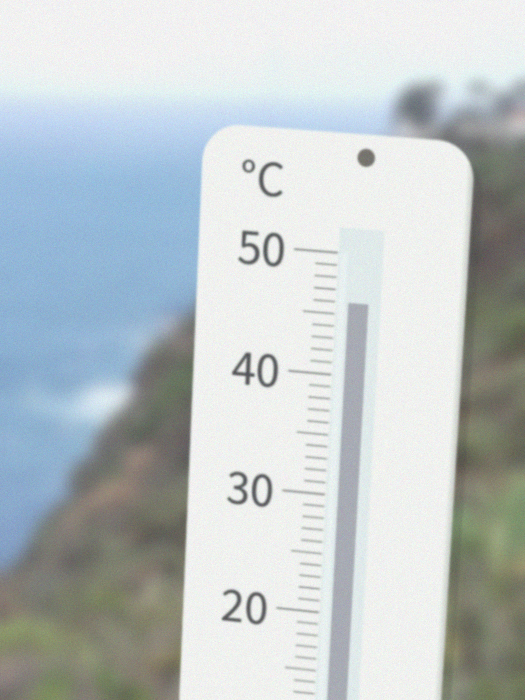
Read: **46** °C
